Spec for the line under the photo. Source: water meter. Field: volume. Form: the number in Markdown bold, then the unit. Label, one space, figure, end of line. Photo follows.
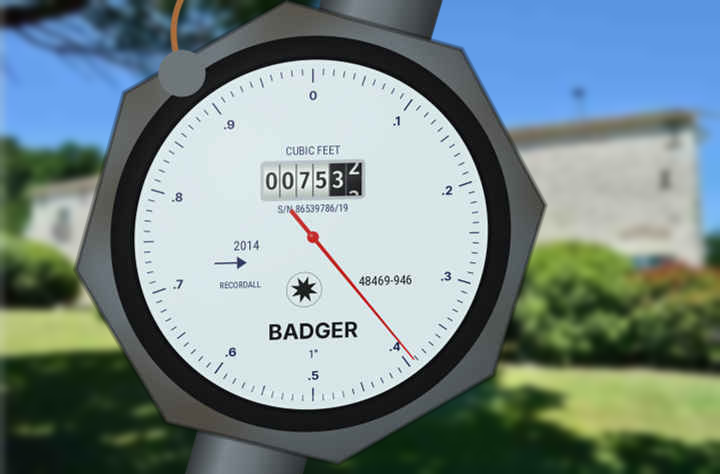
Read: **7532.39** ft³
